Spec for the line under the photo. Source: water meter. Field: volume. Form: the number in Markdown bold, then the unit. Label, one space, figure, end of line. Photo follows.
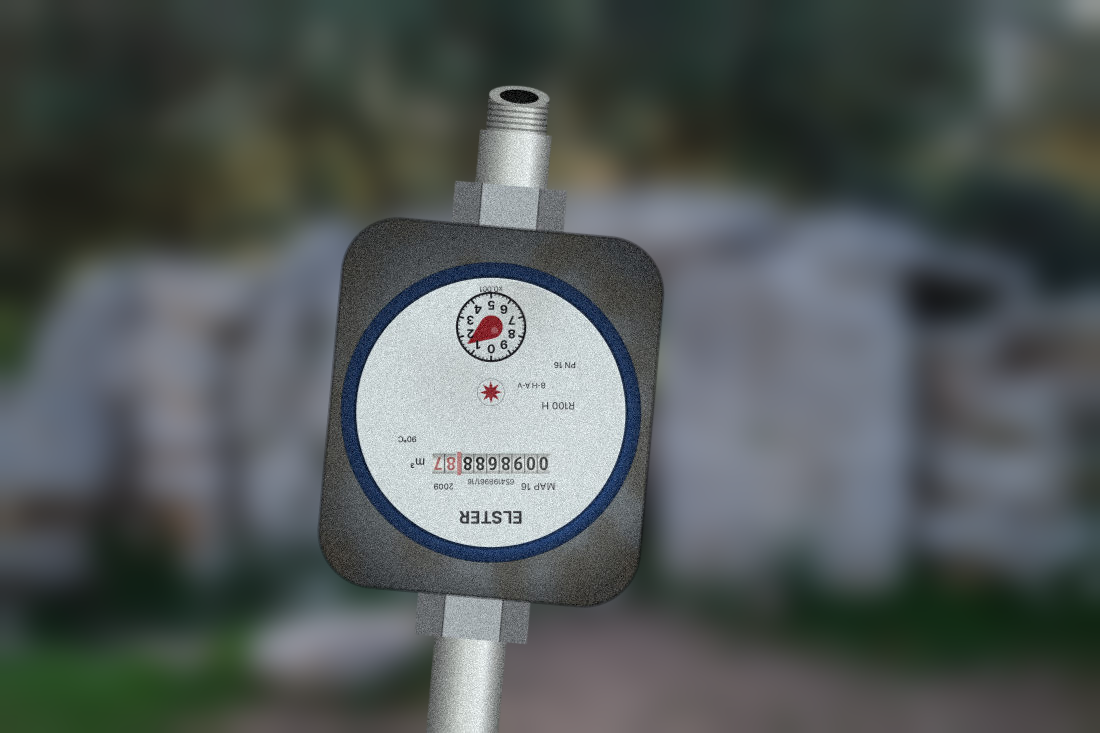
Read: **98688.871** m³
